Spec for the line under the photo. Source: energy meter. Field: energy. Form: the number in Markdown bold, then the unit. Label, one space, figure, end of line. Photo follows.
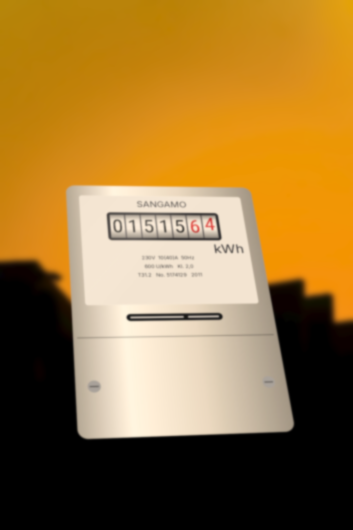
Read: **1515.64** kWh
